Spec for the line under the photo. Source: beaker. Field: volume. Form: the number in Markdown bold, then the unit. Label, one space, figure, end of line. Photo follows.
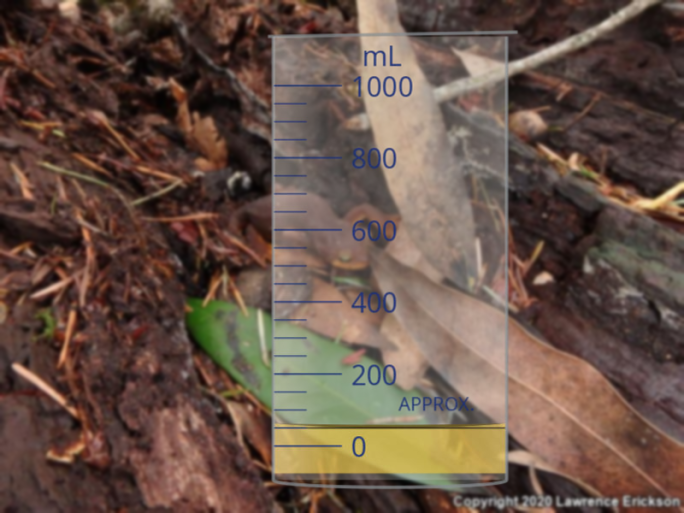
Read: **50** mL
